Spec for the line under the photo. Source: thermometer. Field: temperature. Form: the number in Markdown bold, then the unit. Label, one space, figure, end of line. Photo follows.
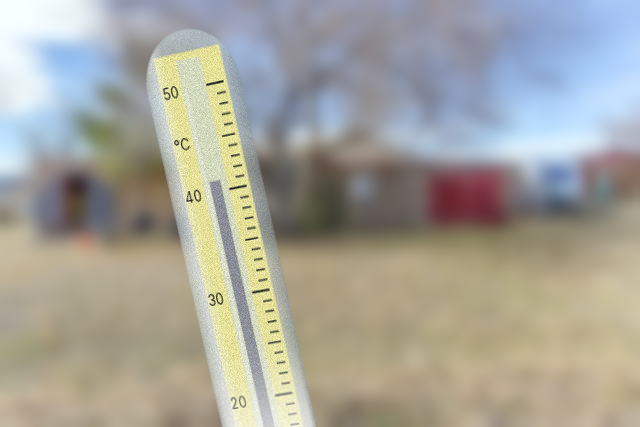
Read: **41** °C
